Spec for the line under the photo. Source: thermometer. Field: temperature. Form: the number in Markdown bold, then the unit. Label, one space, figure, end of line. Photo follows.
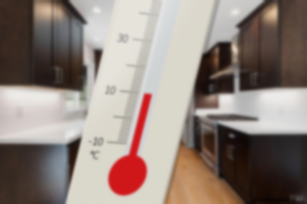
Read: **10** °C
